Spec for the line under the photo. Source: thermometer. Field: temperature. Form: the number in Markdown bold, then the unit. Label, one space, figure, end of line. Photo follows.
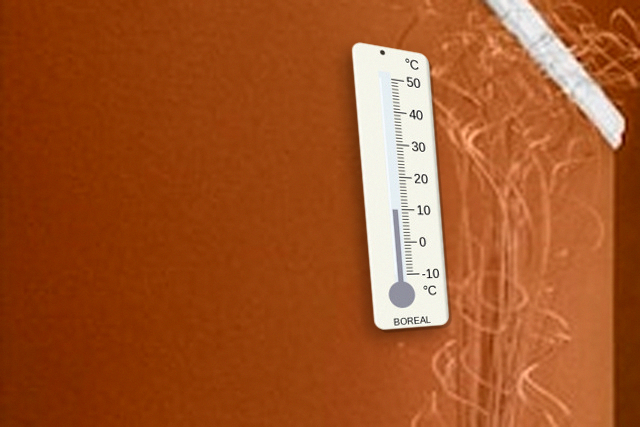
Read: **10** °C
